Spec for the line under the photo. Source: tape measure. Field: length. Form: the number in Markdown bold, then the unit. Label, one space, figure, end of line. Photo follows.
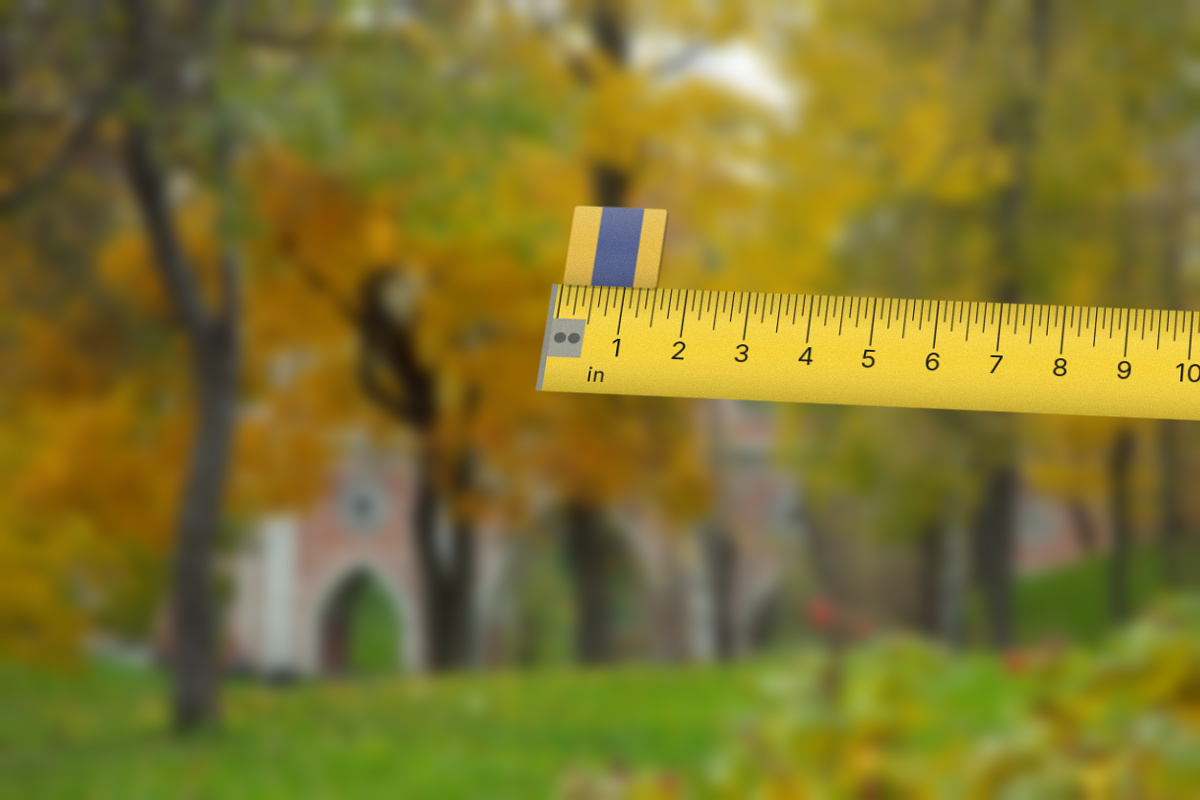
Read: **1.5** in
